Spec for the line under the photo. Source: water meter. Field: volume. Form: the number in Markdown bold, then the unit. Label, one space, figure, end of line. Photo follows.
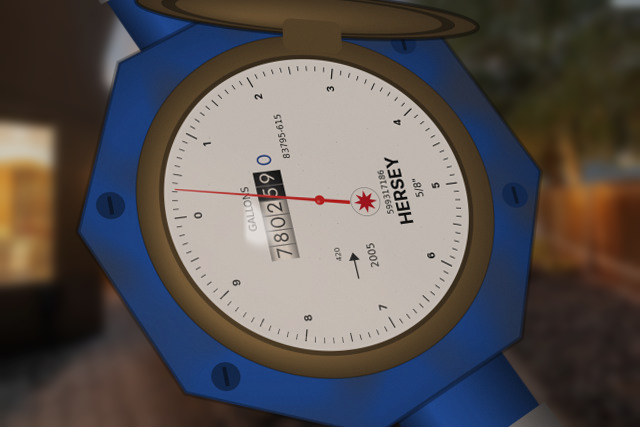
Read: **7802590.3** gal
